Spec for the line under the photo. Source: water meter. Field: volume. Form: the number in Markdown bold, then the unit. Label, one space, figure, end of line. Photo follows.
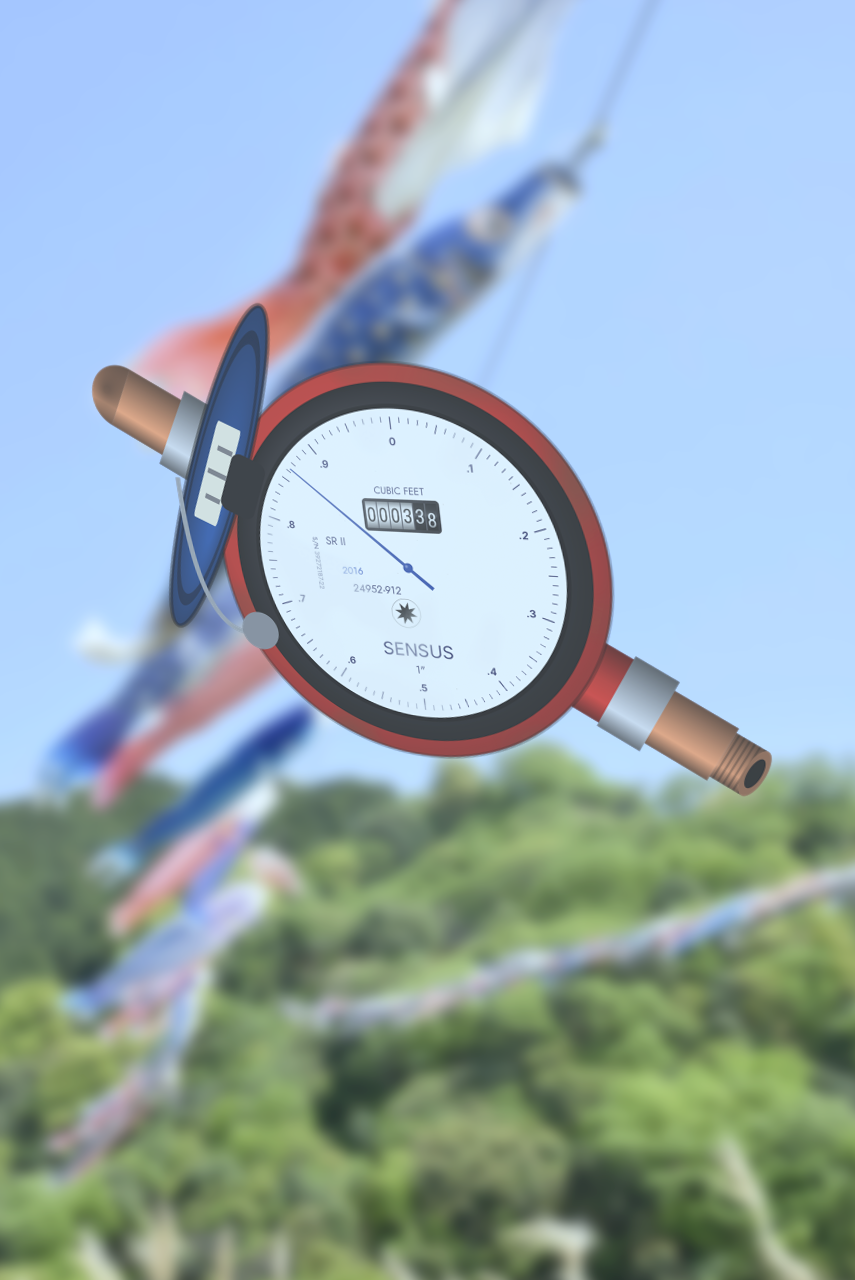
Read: **337.86** ft³
